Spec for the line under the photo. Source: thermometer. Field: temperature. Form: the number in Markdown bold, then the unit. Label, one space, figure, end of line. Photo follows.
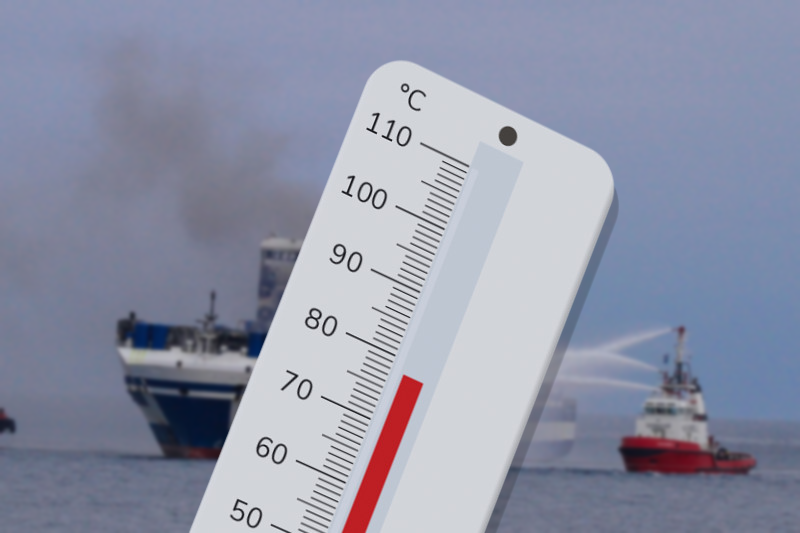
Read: **78** °C
